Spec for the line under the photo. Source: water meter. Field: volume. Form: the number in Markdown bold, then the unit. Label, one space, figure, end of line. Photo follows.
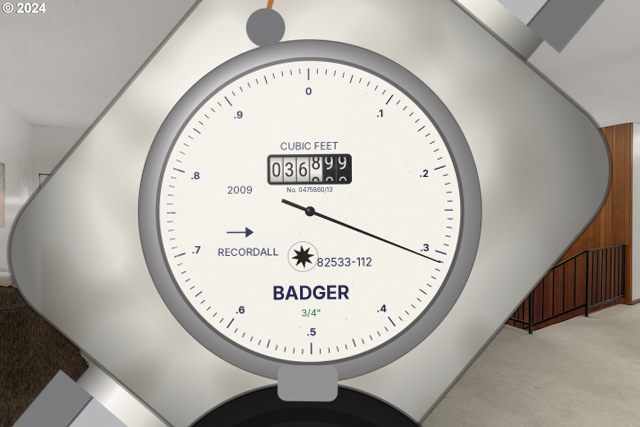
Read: **36899.31** ft³
